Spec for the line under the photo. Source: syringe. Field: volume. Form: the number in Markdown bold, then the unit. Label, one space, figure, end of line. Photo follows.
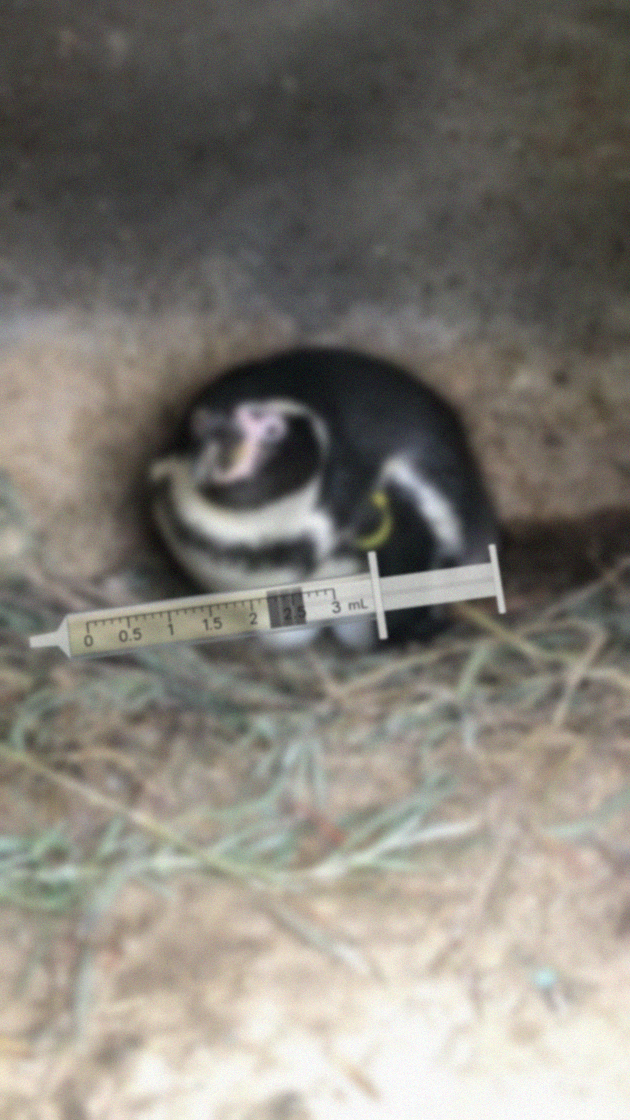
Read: **2.2** mL
